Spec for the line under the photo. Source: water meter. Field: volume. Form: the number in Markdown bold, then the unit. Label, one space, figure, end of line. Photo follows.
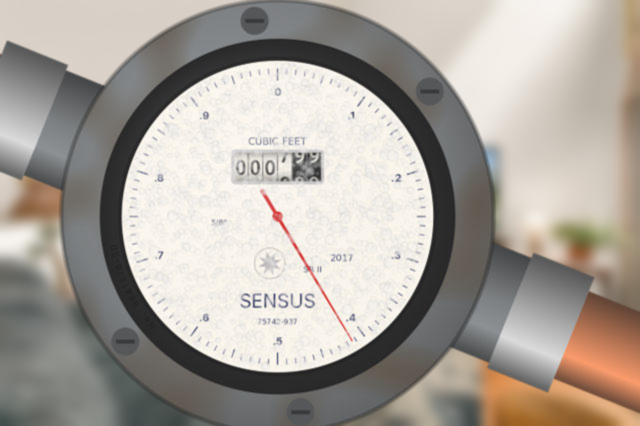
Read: **799.41** ft³
